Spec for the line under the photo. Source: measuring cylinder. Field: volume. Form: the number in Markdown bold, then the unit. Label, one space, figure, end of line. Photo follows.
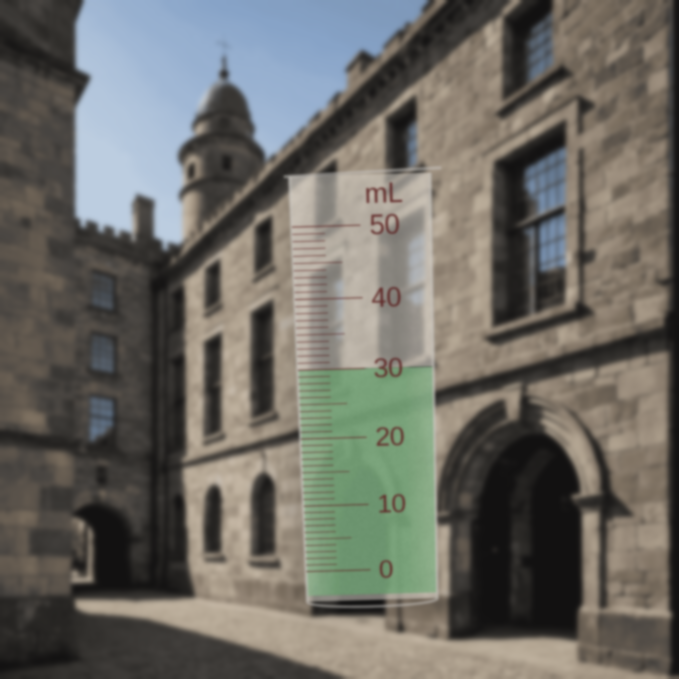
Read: **30** mL
